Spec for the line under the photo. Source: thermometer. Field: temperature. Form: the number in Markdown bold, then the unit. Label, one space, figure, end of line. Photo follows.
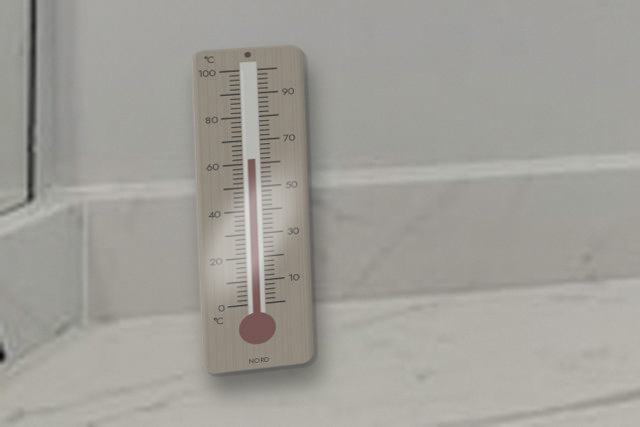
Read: **62** °C
